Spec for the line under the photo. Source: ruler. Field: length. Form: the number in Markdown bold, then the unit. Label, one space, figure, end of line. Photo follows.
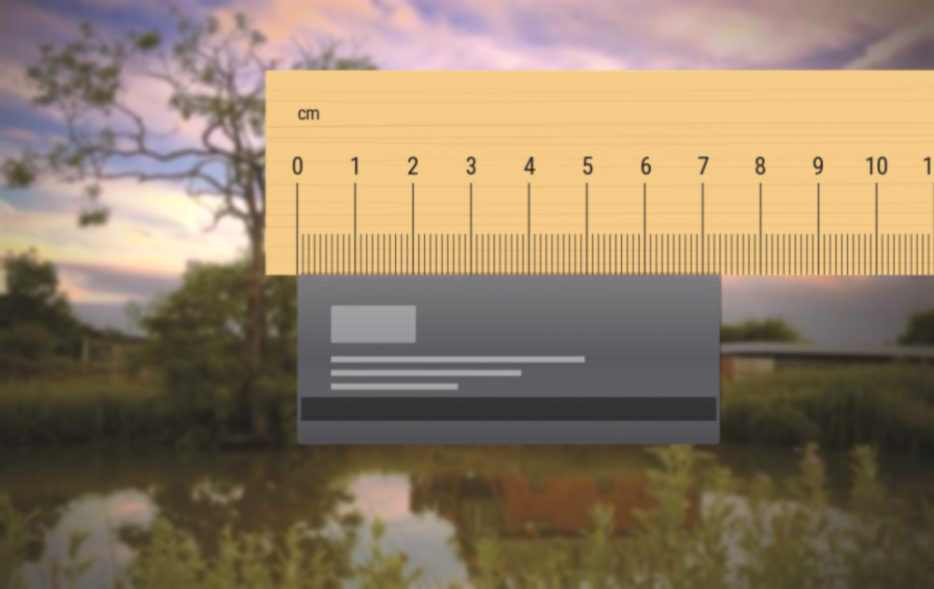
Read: **7.3** cm
